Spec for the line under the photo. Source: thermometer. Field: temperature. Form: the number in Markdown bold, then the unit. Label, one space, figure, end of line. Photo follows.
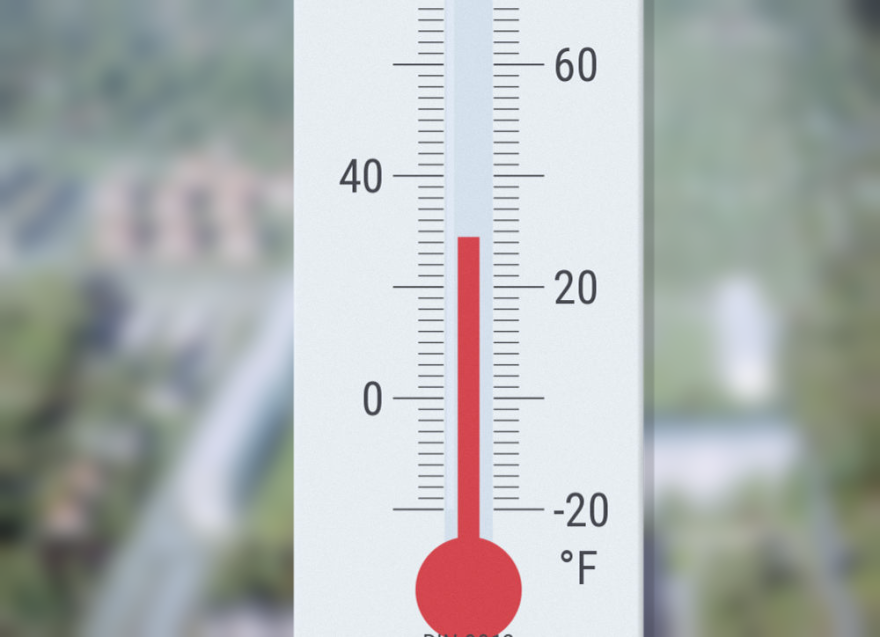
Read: **29** °F
